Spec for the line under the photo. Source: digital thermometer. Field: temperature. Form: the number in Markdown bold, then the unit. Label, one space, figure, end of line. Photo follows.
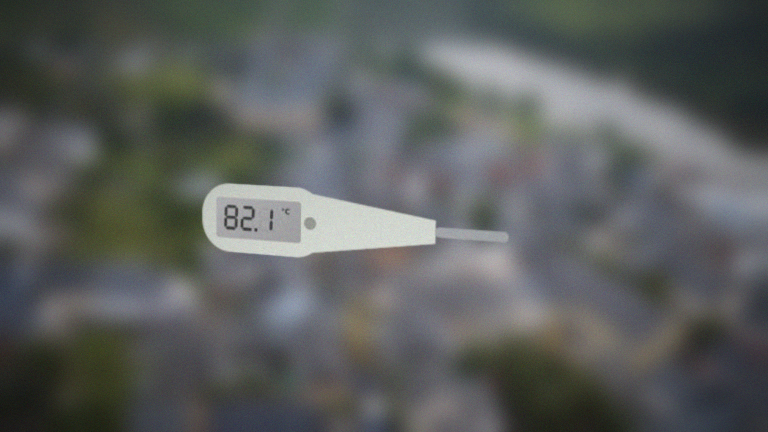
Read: **82.1** °C
